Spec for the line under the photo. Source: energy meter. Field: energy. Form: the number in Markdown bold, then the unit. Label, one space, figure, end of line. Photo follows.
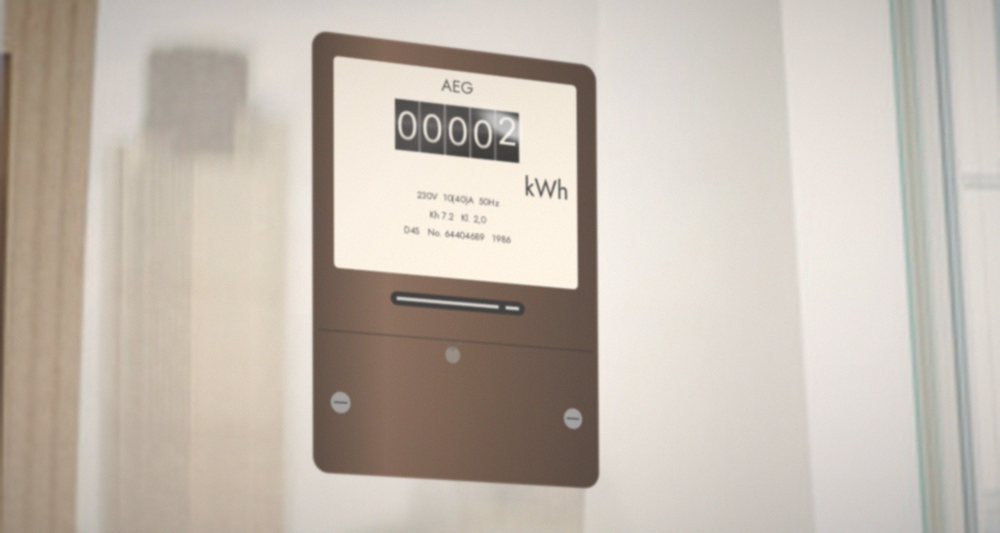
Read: **2** kWh
